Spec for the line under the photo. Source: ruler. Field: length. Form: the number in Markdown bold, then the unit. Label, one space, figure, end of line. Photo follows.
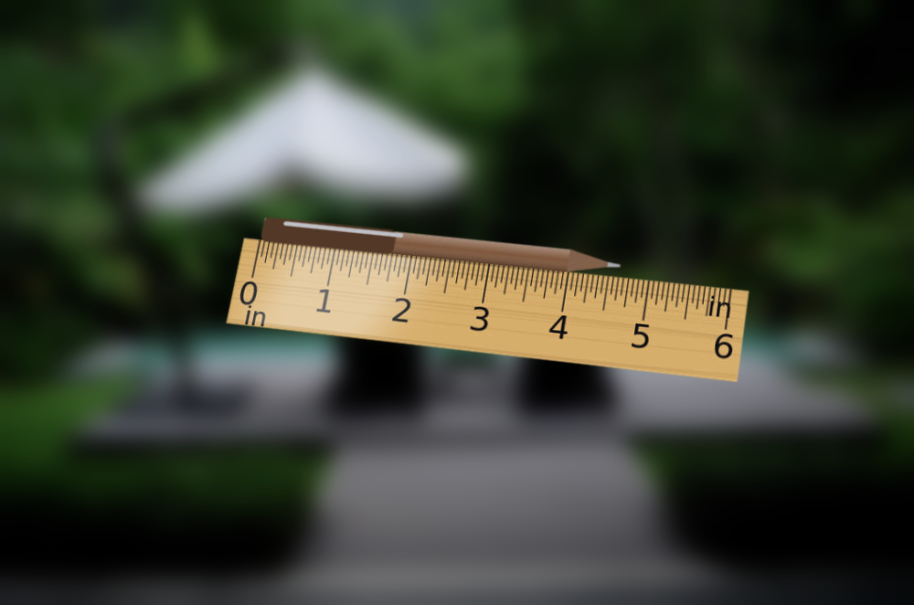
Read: **4.625** in
